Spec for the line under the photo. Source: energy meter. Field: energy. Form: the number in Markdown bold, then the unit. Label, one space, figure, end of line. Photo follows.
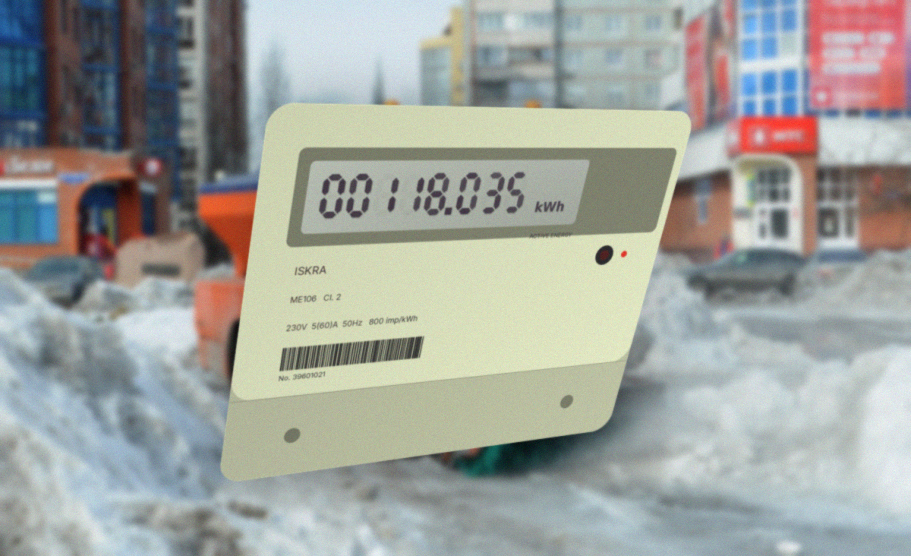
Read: **118.035** kWh
